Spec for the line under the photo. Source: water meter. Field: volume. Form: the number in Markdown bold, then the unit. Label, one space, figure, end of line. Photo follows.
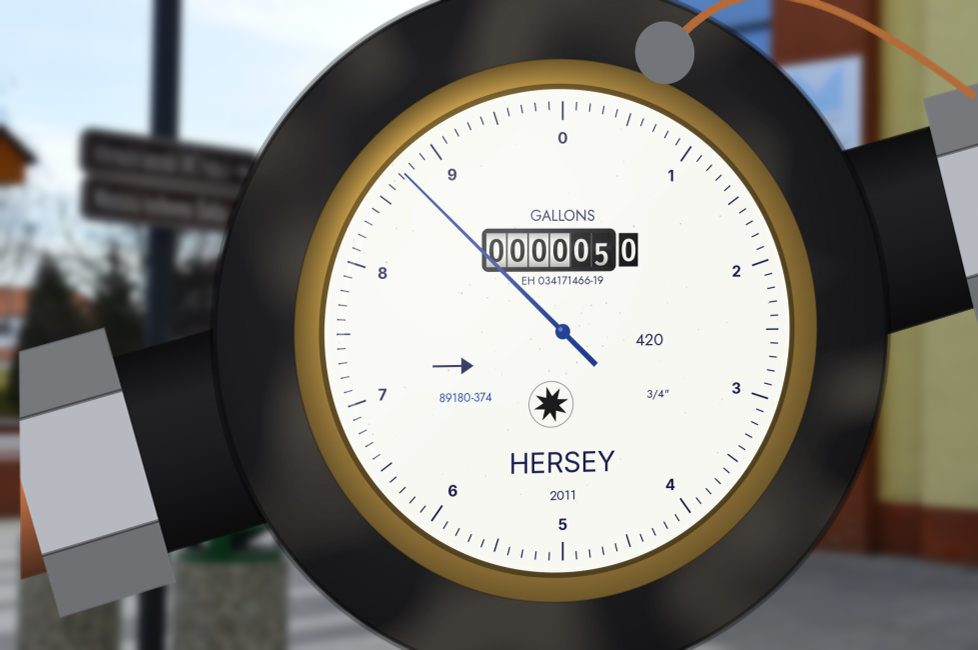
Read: **48.7** gal
